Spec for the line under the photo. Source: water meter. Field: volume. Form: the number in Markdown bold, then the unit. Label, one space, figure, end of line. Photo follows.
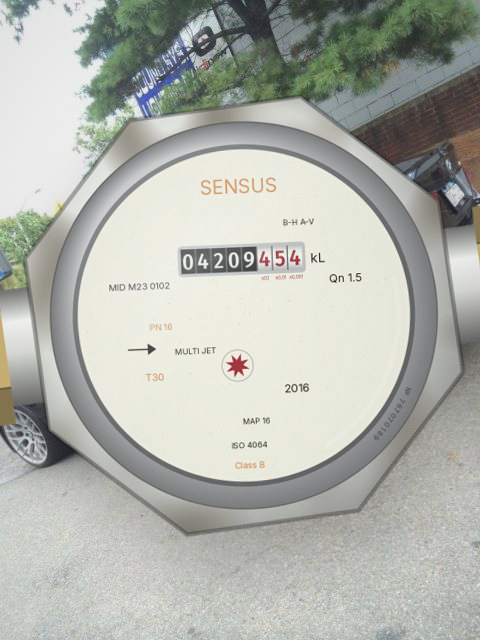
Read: **4209.454** kL
